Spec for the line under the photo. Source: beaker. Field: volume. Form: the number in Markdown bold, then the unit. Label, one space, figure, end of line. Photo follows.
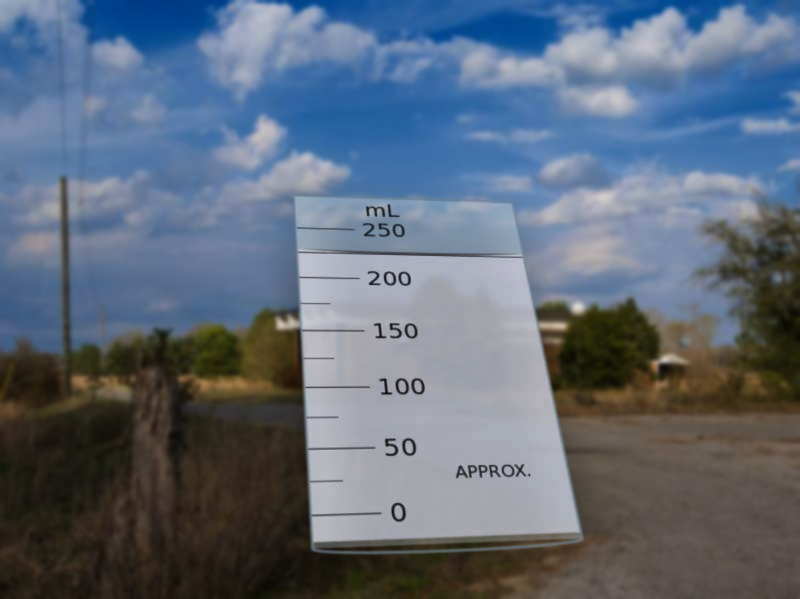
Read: **225** mL
